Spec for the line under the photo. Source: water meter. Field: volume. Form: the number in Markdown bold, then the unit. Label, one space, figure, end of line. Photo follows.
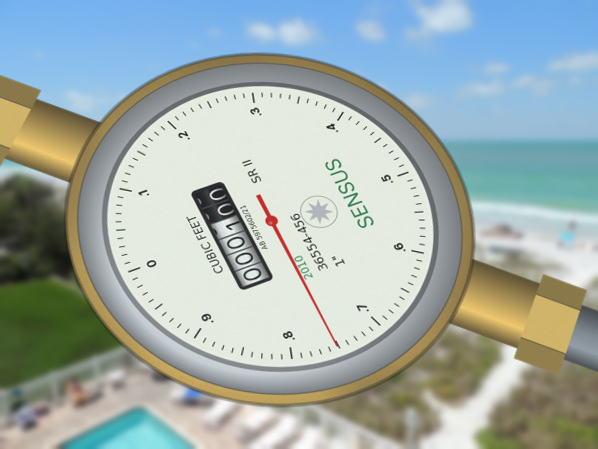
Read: **99.75** ft³
